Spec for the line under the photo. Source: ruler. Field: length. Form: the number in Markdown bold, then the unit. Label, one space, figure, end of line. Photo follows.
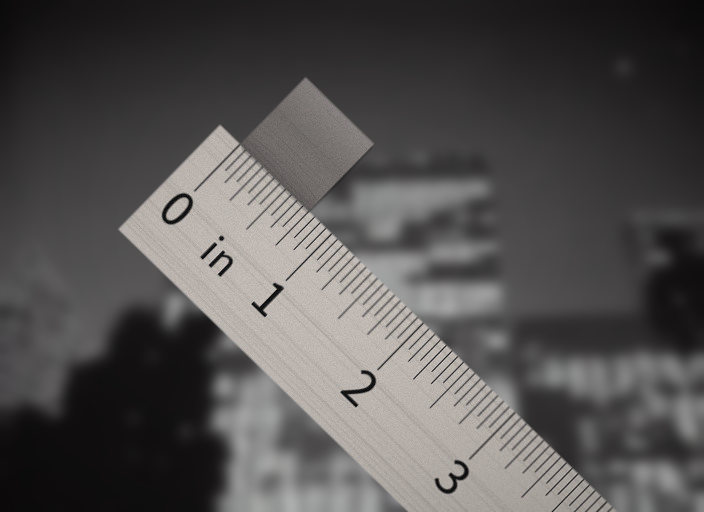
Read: **0.75** in
